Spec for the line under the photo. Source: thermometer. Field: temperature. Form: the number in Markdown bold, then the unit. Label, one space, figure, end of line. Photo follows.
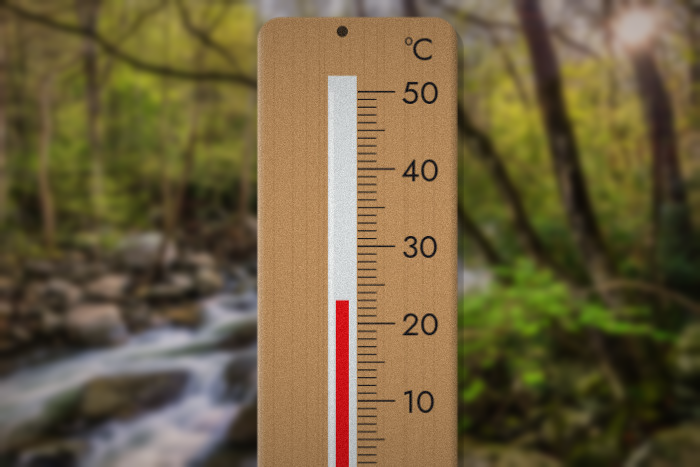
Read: **23** °C
